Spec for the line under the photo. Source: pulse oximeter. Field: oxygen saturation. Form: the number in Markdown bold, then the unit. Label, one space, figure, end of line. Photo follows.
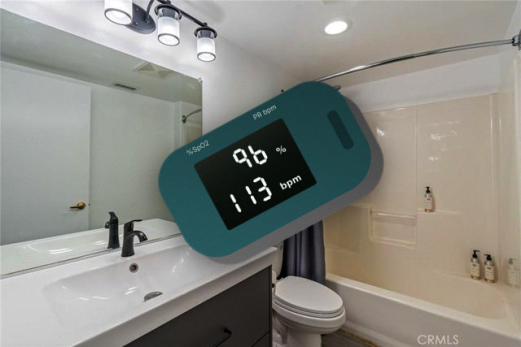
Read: **96** %
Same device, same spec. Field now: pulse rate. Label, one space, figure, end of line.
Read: **113** bpm
